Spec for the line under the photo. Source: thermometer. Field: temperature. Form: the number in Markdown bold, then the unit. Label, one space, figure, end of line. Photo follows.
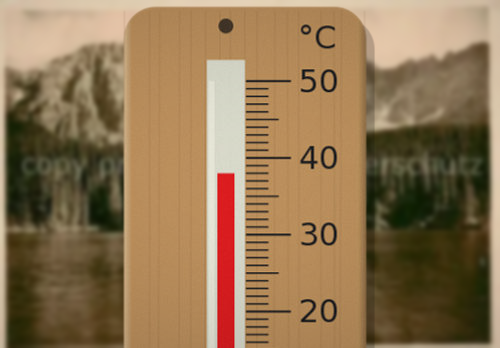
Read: **38** °C
